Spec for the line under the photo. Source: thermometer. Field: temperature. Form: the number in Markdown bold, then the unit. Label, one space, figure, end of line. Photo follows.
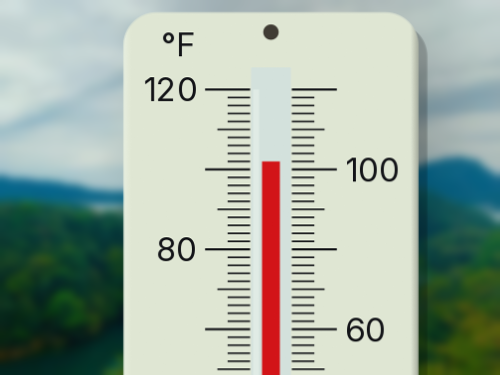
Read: **102** °F
